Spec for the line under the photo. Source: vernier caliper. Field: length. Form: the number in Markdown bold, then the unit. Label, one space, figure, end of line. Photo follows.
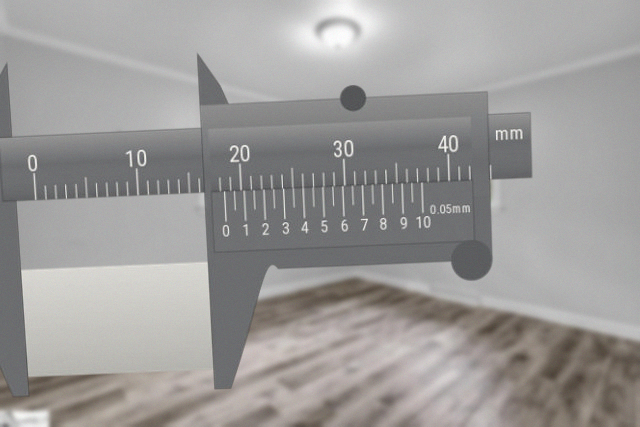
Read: **18.4** mm
